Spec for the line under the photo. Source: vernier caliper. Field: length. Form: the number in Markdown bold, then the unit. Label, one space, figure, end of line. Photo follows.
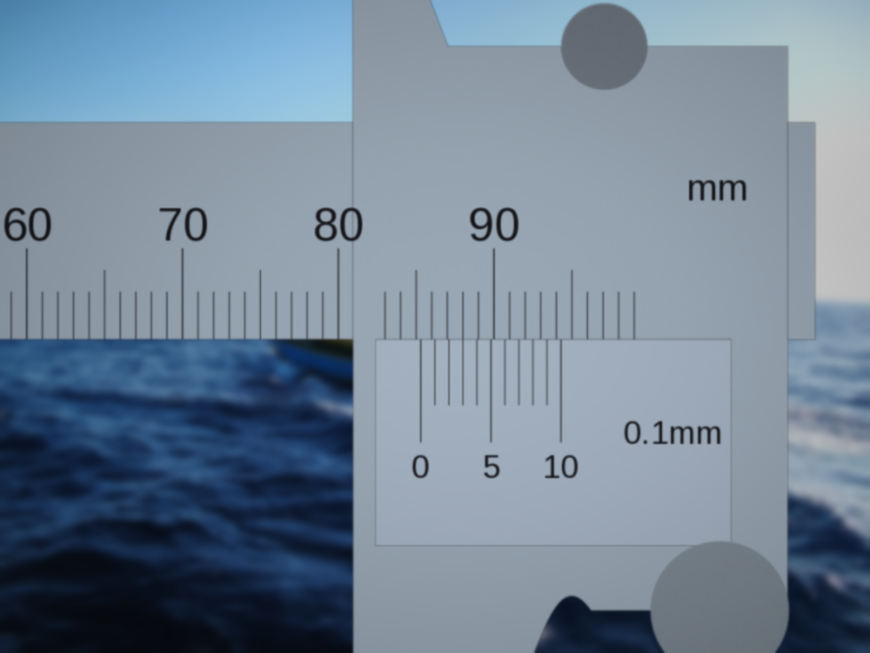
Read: **85.3** mm
